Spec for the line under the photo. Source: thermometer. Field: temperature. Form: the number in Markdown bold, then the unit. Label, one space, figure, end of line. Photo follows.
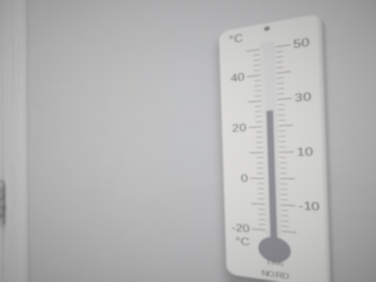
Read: **26** °C
